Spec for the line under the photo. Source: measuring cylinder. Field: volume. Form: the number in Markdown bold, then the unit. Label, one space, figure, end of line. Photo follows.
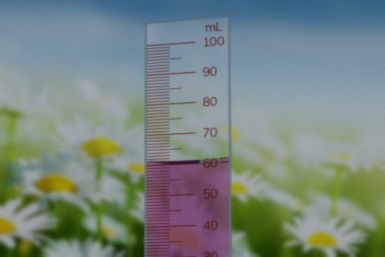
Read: **60** mL
